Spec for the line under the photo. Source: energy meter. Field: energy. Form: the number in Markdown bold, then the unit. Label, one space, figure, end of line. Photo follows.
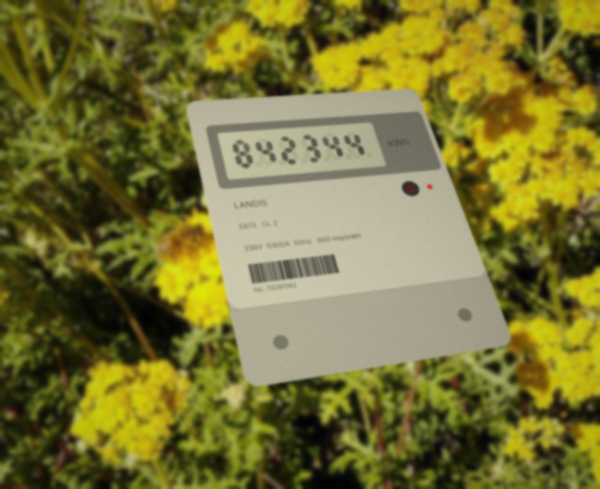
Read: **842344** kWh
